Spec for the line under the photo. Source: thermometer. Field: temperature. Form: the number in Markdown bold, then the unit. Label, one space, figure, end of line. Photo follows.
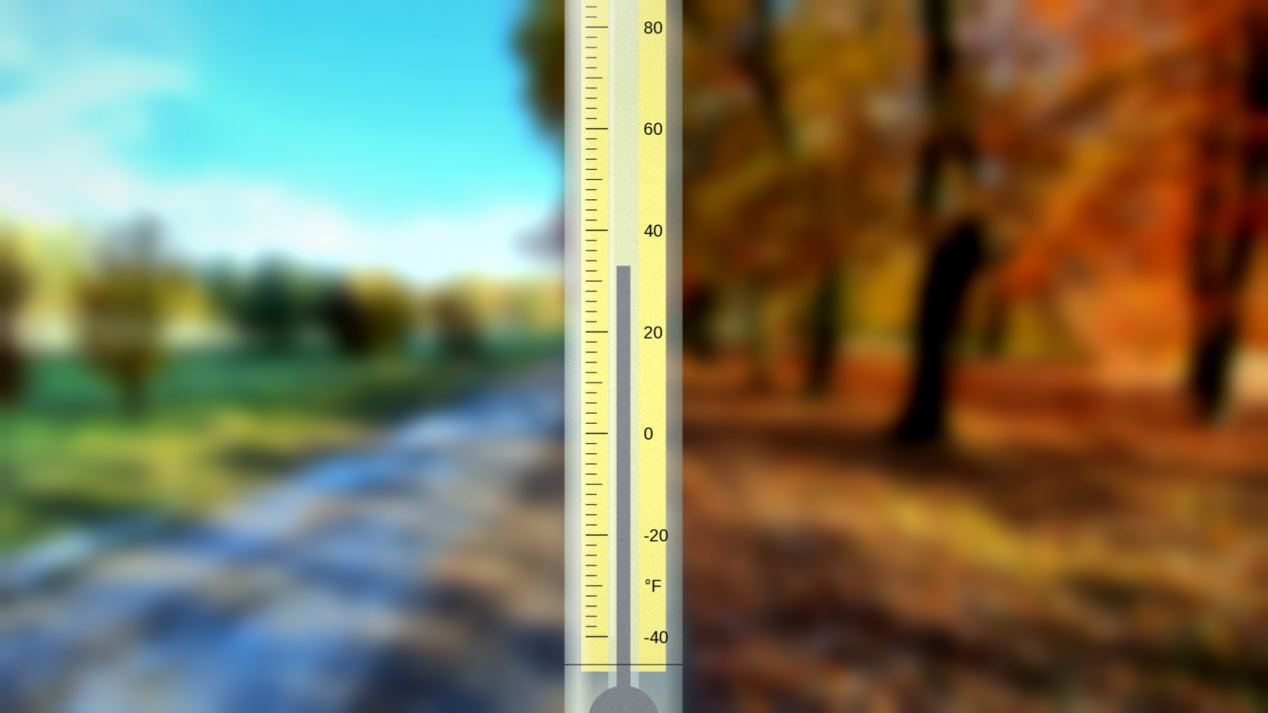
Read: **33** °F
